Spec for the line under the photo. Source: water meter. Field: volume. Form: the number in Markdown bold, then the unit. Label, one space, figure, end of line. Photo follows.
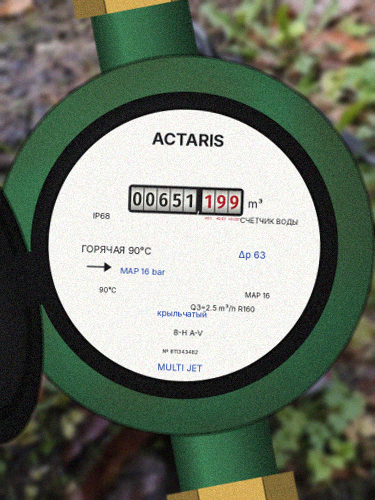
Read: **651.199** m³
